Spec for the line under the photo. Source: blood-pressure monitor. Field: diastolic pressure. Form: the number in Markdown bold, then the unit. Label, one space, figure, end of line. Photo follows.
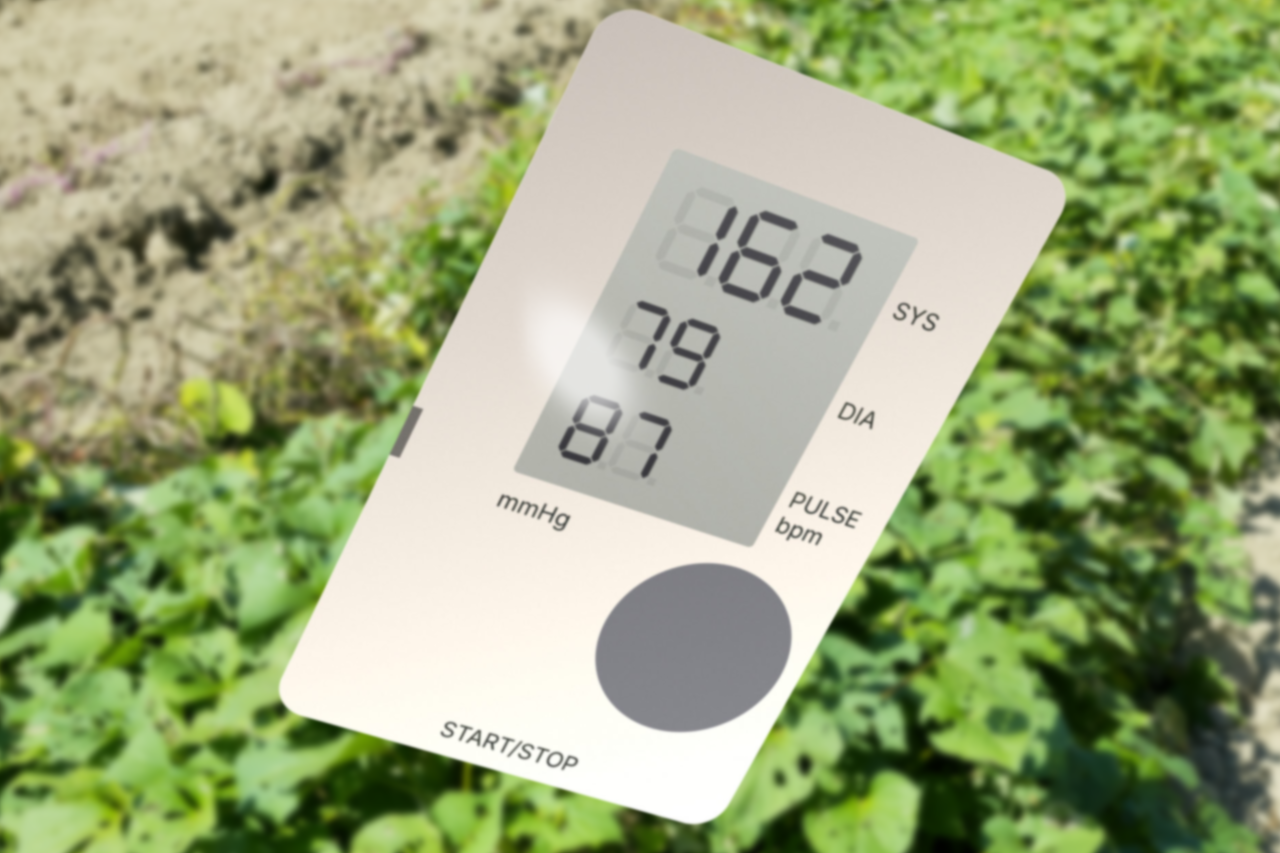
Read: **79** mmHg
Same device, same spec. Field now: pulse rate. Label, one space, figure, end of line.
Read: **87** bpm
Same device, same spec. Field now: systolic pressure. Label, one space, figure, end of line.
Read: **162** mmHg
